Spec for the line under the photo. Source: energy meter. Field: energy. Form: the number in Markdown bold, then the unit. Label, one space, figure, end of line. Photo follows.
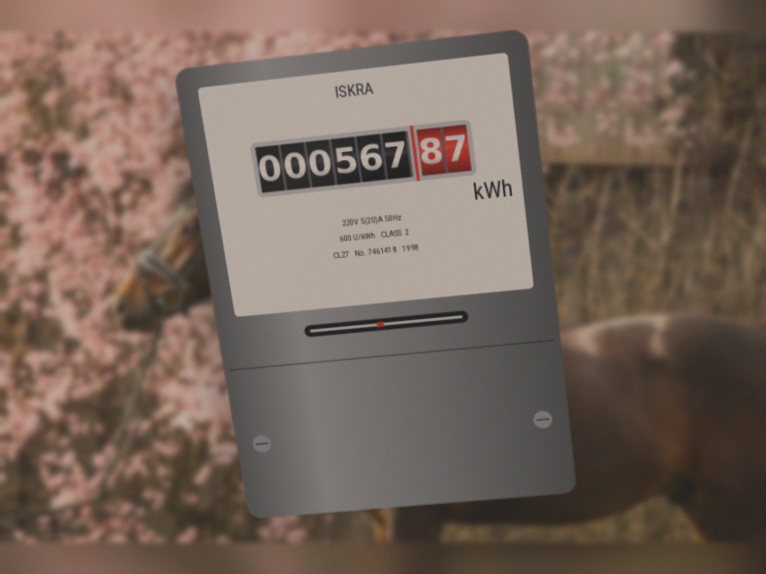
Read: **567.87** kWh
